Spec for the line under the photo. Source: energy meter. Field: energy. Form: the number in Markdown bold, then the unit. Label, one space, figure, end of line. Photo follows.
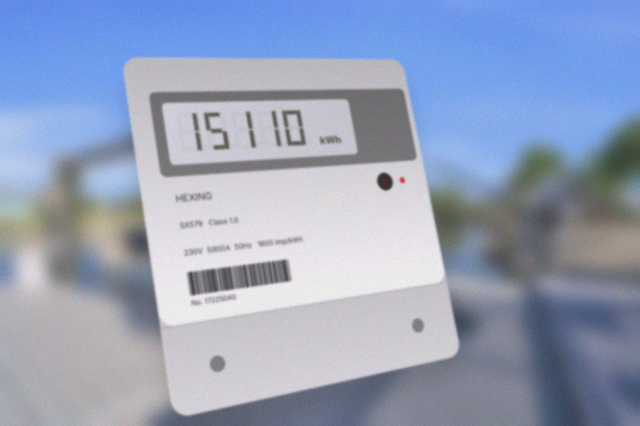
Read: **15110** kWh
